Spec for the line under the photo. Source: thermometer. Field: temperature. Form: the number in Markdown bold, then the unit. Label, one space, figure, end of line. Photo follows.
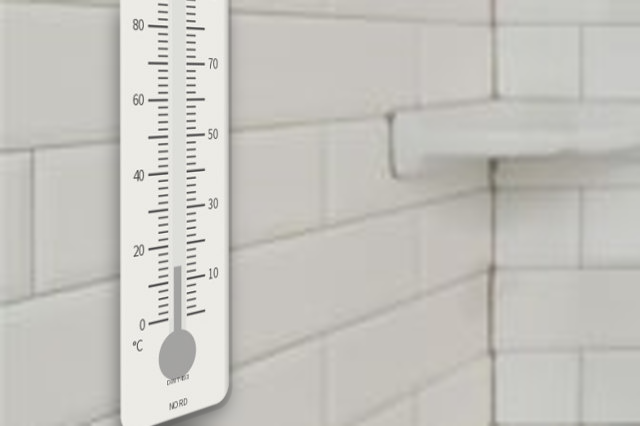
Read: **14** °C
